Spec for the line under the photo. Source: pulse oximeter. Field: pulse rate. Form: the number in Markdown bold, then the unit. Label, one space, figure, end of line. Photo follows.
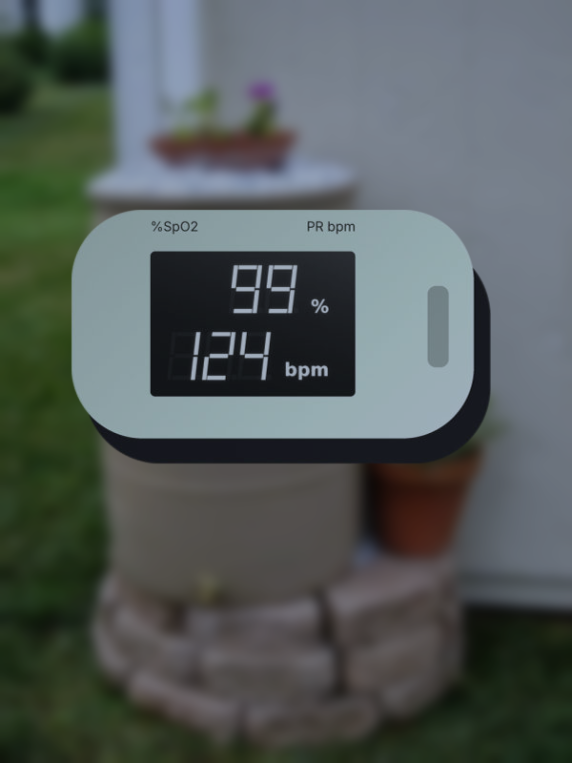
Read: **124** bpm
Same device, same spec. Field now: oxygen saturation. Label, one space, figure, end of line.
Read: **99** %
